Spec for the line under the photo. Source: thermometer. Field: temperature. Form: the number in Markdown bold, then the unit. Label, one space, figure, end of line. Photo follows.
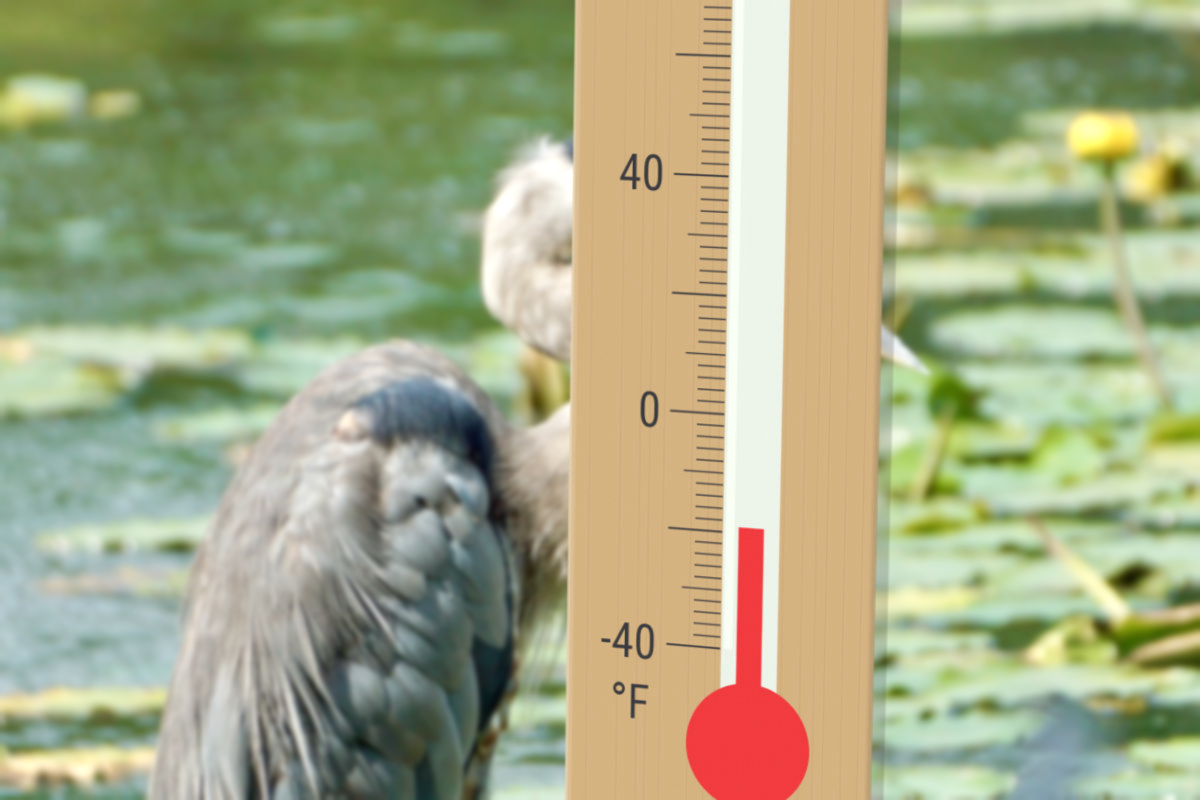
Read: **-19** °F
